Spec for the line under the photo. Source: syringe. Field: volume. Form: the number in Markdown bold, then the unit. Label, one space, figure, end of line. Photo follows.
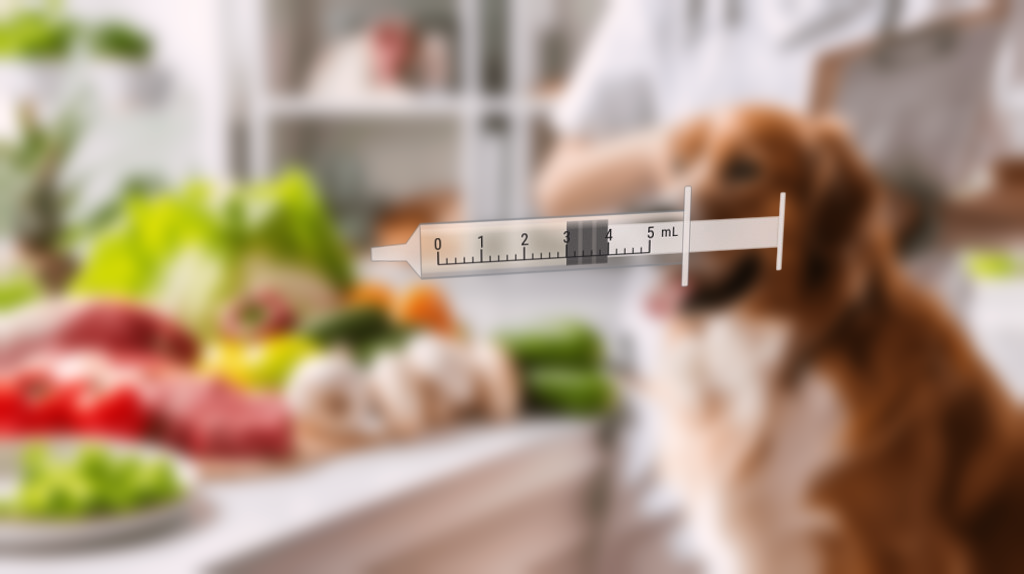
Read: **3** mL
